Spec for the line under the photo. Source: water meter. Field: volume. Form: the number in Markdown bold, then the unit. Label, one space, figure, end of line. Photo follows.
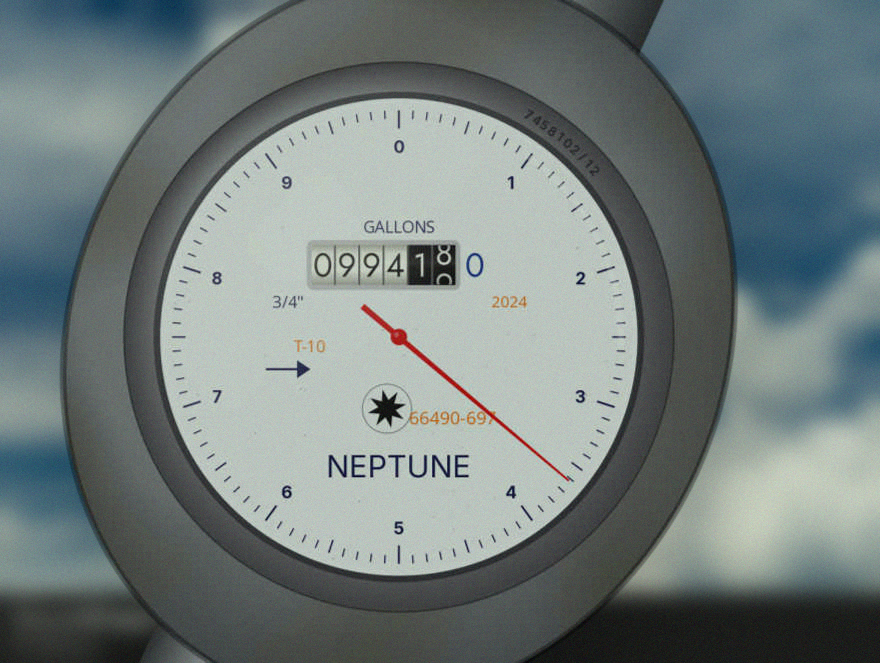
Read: **994183.6** gal
